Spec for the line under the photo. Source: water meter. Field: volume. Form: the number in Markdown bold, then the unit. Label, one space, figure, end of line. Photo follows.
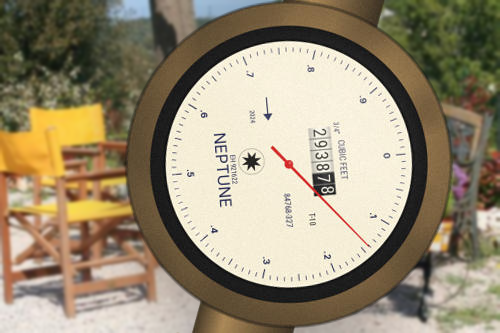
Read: **293878.14** ft³
